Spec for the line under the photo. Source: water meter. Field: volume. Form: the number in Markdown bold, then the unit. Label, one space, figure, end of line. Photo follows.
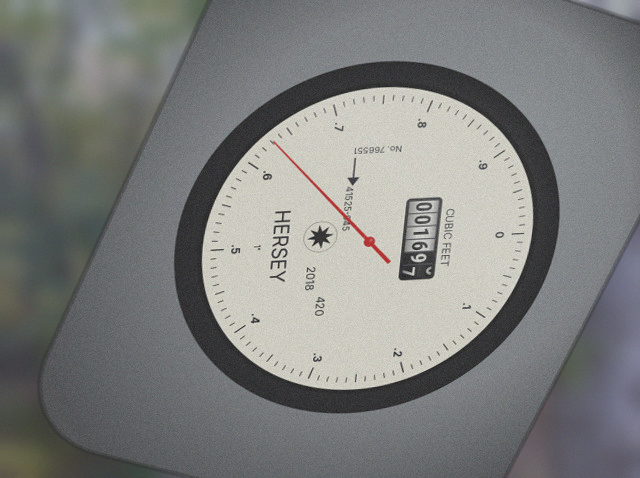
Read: **1696.63** ft³
